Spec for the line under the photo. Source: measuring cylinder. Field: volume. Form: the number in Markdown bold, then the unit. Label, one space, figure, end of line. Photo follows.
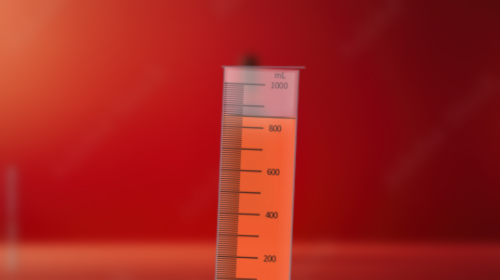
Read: **850** mL
